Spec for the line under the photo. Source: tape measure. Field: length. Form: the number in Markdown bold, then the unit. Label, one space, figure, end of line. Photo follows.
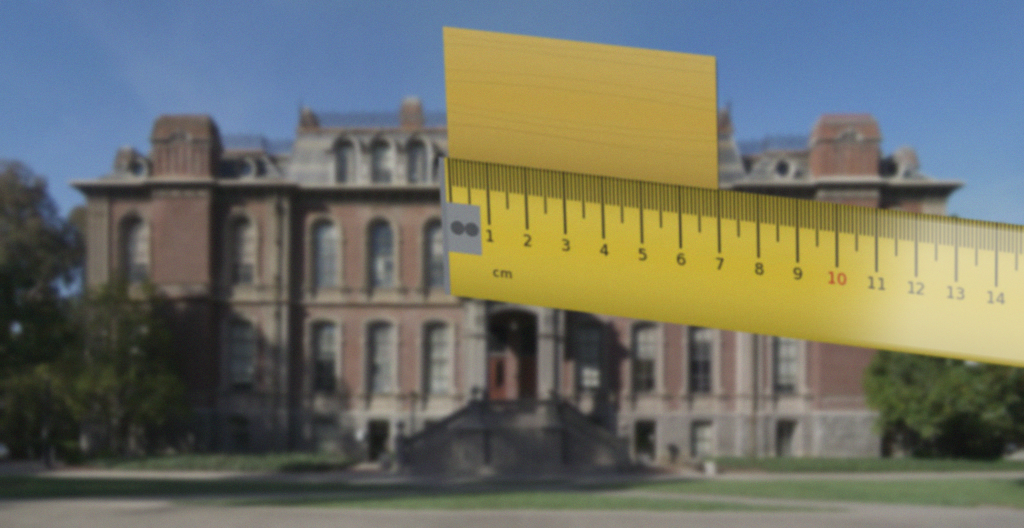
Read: **7** cm
